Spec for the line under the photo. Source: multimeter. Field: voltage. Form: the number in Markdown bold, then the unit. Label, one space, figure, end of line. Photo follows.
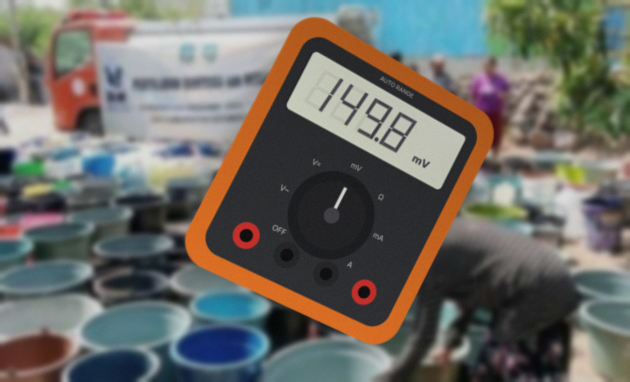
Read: **149.8** mV
